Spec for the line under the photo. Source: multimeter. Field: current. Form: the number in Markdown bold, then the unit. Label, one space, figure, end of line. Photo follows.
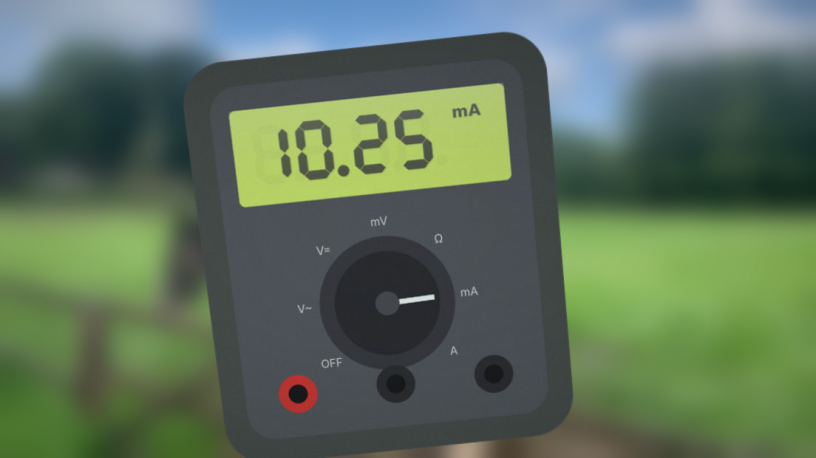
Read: **10.25** mA
